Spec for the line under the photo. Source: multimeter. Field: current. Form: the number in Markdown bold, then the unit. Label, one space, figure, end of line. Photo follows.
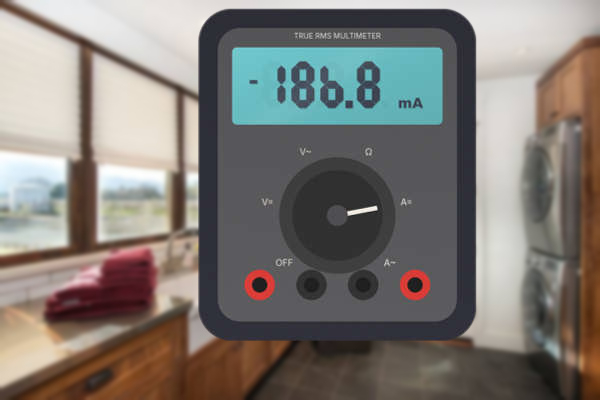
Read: **-186.8** mA
